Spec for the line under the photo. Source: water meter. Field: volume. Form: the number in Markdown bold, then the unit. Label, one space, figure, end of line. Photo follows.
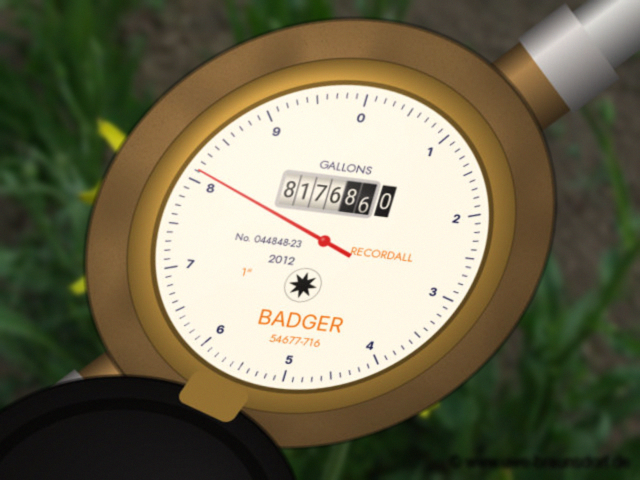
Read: **8176858.1** gal
